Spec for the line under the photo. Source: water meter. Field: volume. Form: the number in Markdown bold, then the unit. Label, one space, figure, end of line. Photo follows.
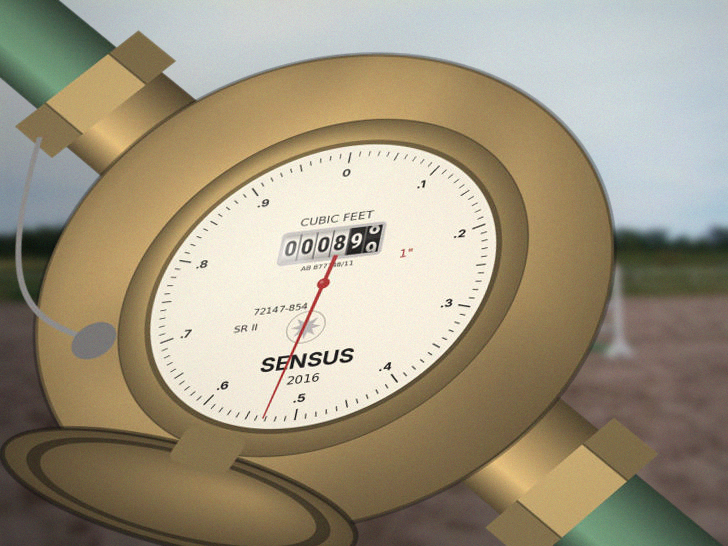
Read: **898.53** ft³
